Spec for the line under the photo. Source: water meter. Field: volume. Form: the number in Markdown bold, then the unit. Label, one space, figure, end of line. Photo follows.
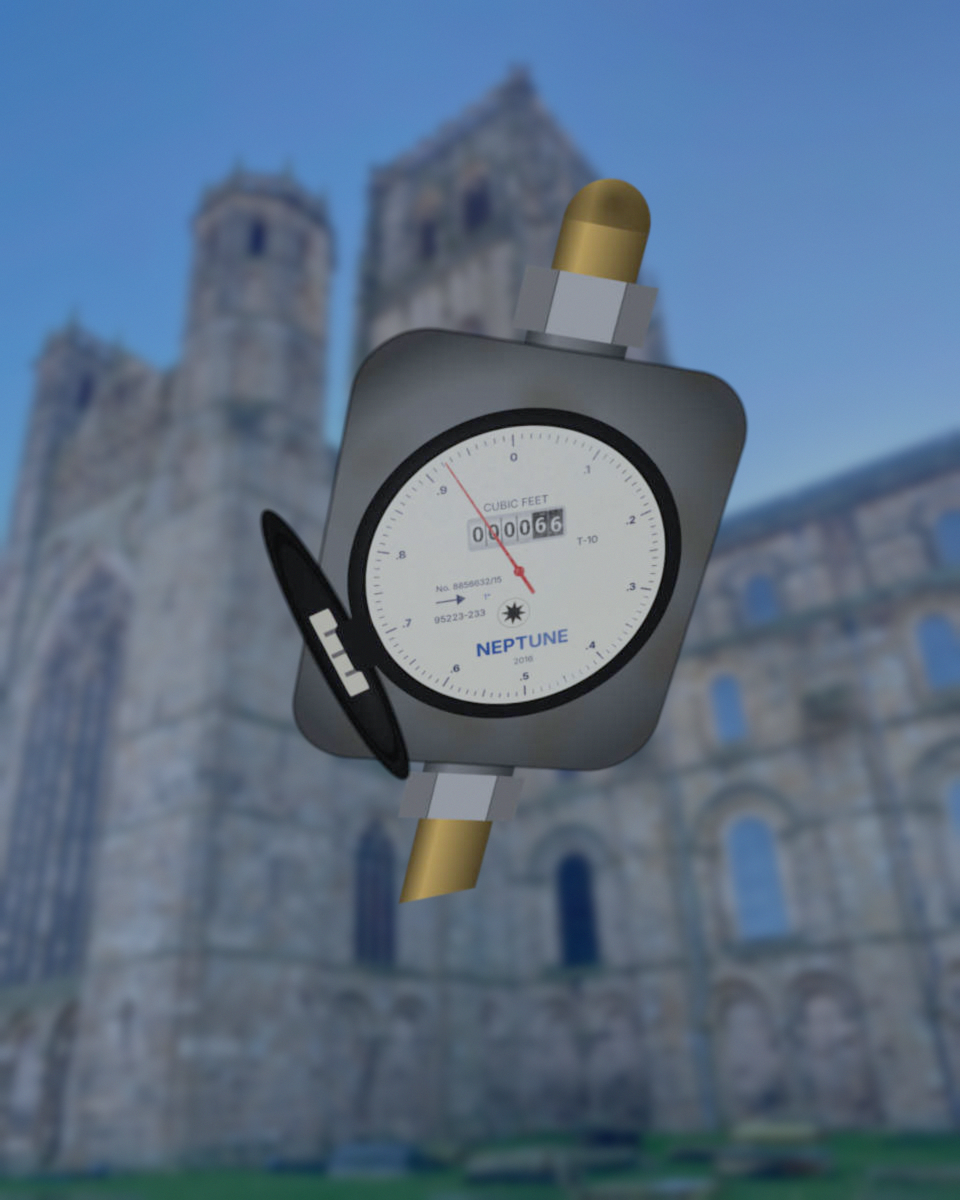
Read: **65.92** ft³
